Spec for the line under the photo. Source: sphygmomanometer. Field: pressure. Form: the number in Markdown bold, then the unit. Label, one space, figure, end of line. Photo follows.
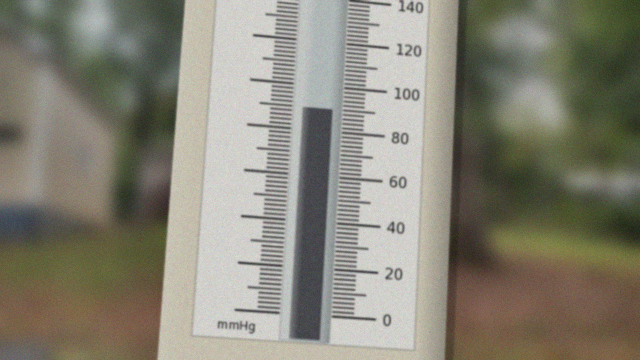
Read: **90** mmHg
